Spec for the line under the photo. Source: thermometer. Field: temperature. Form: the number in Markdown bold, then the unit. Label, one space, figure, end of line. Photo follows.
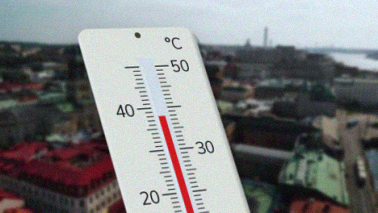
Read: **38** °C
